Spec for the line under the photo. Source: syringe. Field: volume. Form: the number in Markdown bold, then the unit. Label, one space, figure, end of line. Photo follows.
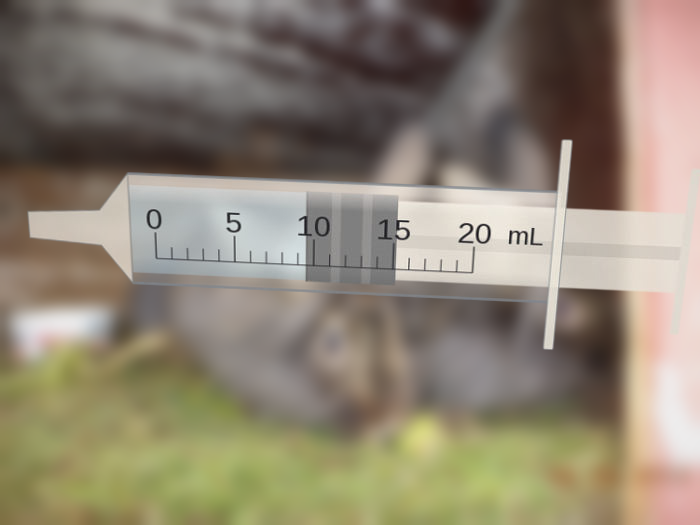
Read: **9.5** mL
